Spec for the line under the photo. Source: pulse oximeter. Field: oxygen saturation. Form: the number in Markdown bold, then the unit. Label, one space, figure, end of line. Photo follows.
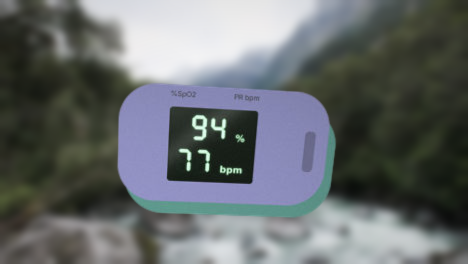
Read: **94** %
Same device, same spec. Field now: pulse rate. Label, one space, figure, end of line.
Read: **77** bpm
